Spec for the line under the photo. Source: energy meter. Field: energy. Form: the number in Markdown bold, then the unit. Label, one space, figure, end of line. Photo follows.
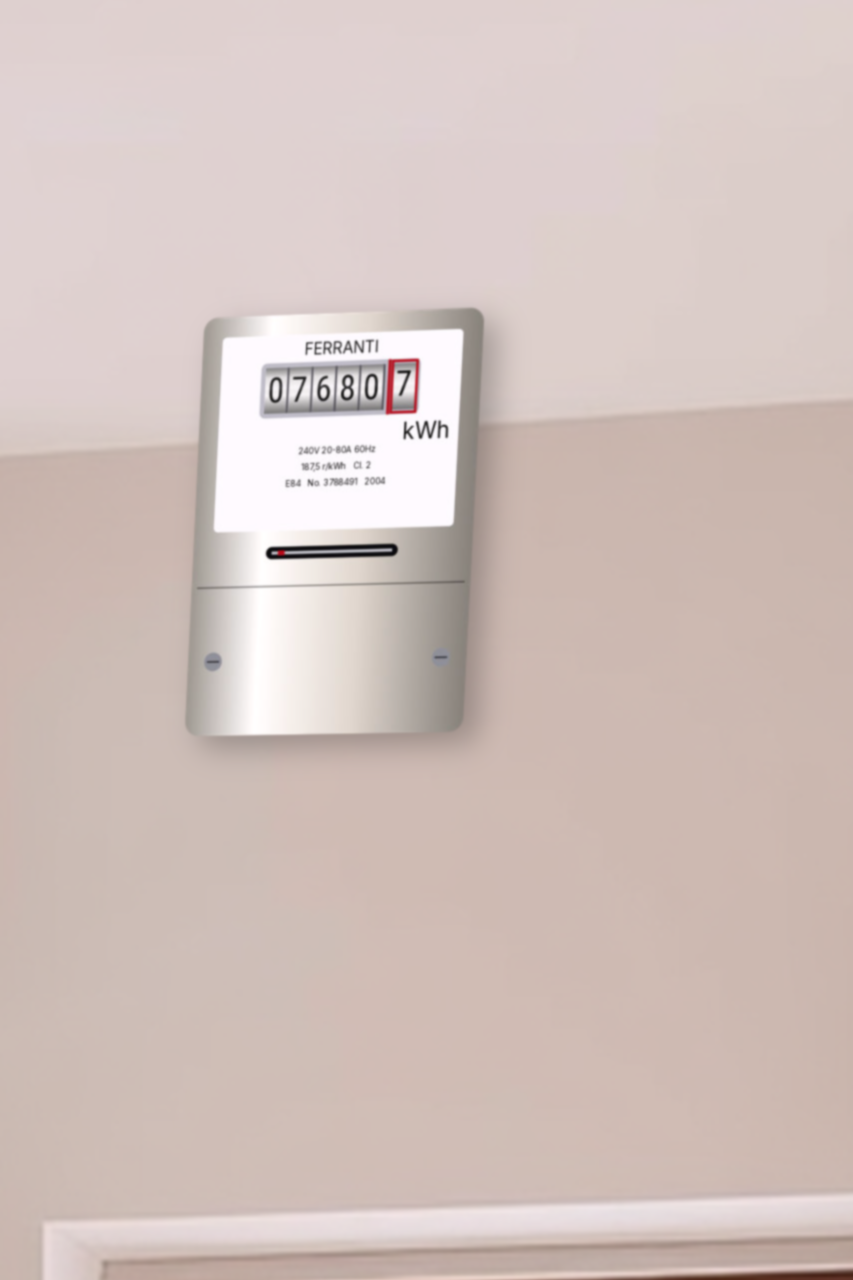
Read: **7680.7** kWh
